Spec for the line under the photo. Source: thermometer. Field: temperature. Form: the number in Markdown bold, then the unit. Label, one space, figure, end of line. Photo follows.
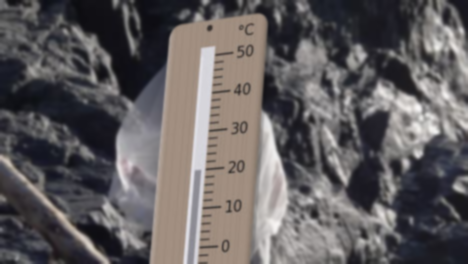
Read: **20** °C
